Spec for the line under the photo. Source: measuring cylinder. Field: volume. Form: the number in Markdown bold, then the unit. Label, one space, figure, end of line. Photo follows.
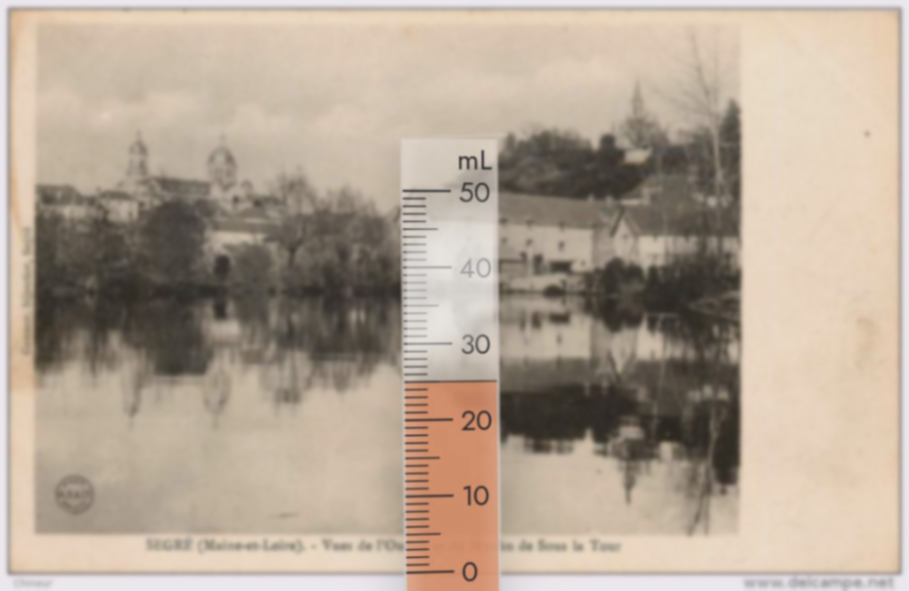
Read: **25** mL
